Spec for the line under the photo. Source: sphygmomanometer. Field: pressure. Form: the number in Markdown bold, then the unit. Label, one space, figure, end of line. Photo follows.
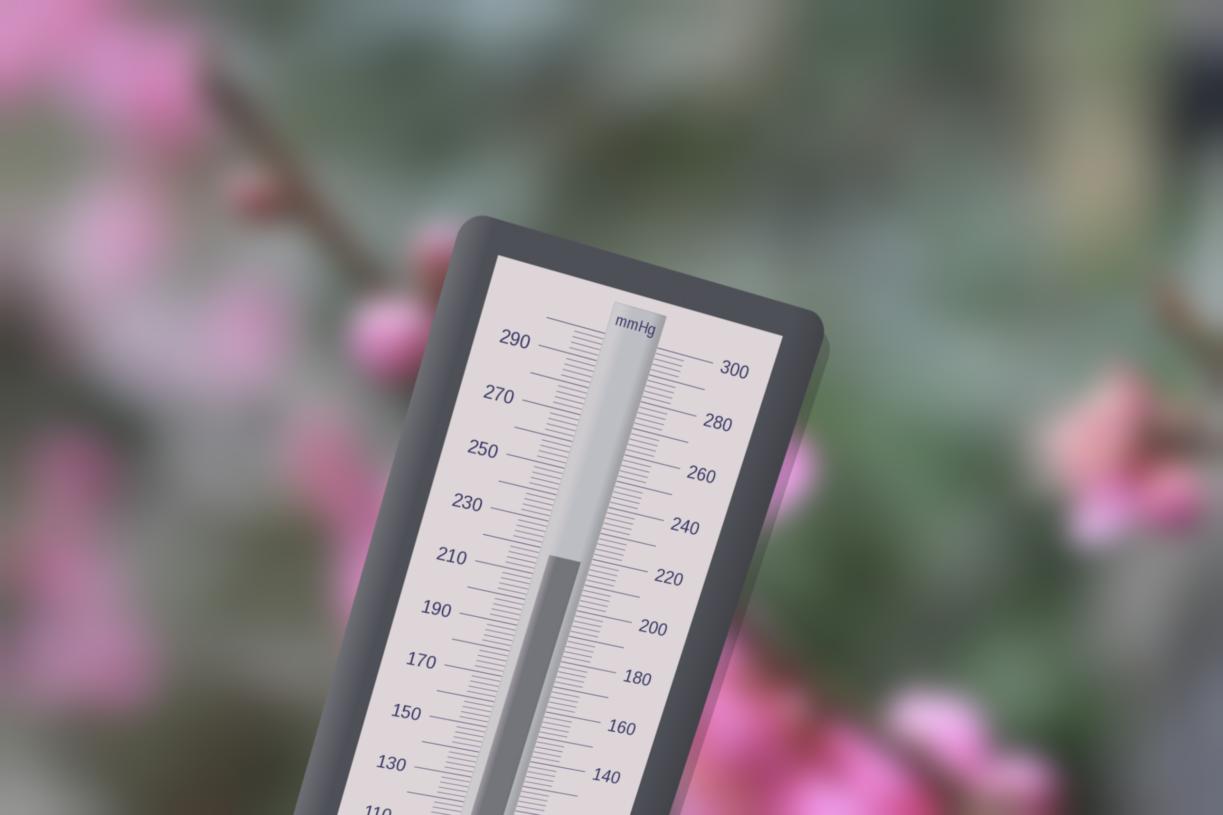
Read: **218** mmHg
